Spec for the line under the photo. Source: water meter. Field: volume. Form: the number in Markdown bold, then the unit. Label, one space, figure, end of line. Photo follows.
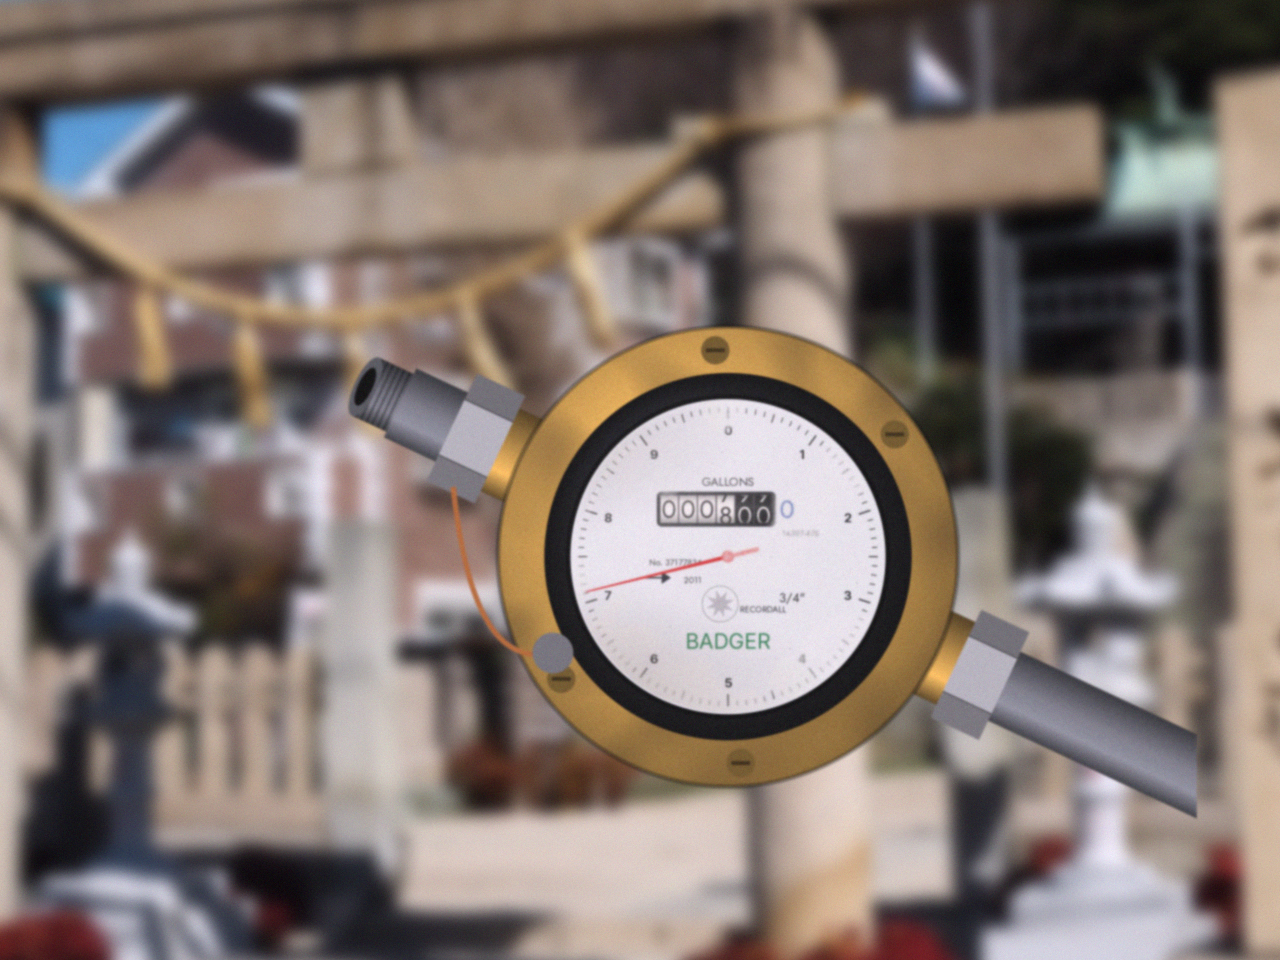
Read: **7997.1** gal
